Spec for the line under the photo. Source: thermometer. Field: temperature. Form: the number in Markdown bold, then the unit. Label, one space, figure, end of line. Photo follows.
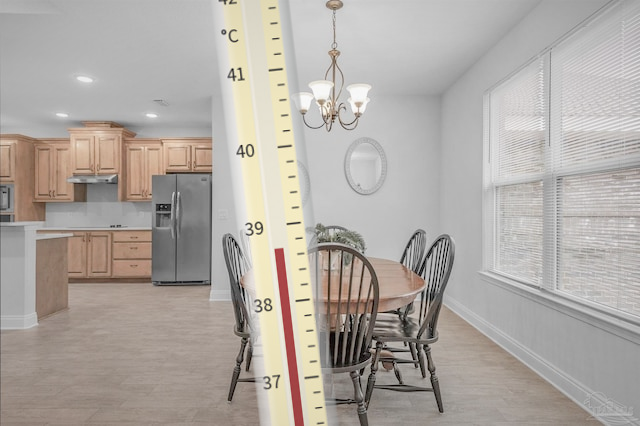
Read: **38.7** °C
